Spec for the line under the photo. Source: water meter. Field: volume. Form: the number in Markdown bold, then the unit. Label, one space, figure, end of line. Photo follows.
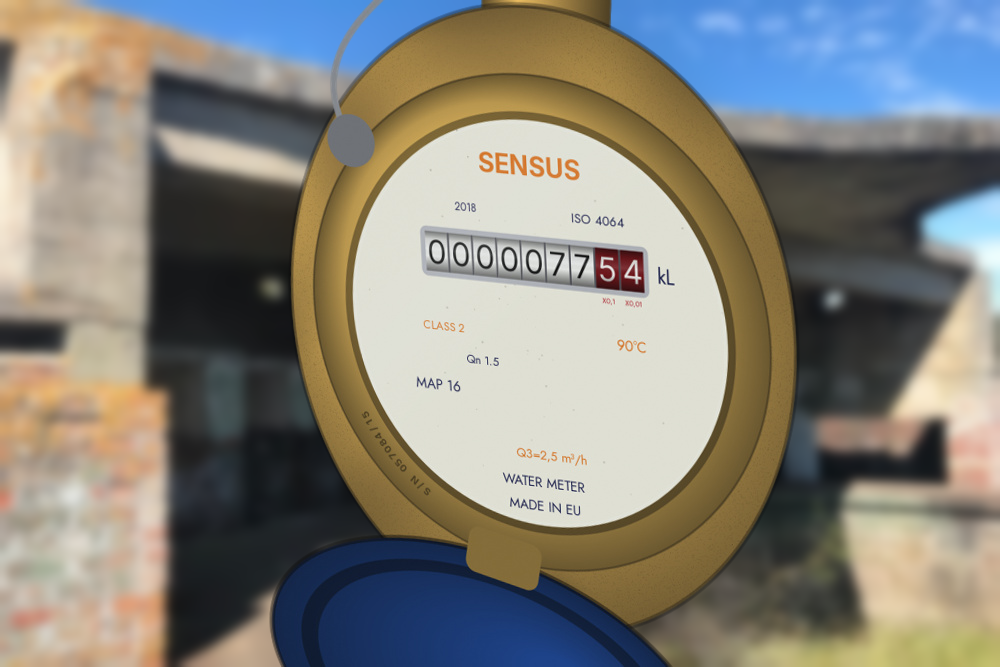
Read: **77.54** kL
